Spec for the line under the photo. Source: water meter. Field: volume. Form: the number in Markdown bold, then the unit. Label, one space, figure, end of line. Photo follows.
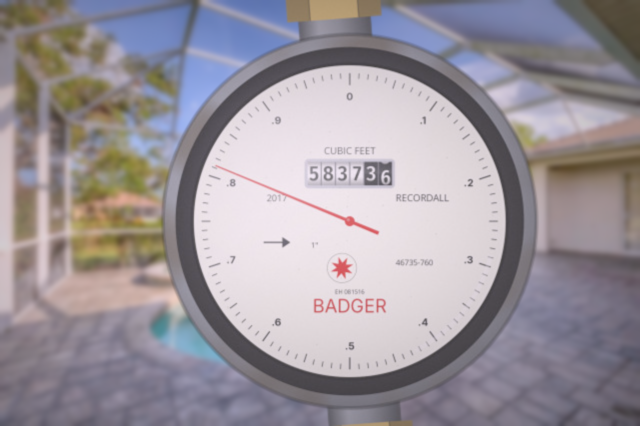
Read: **583735.81** ft³
